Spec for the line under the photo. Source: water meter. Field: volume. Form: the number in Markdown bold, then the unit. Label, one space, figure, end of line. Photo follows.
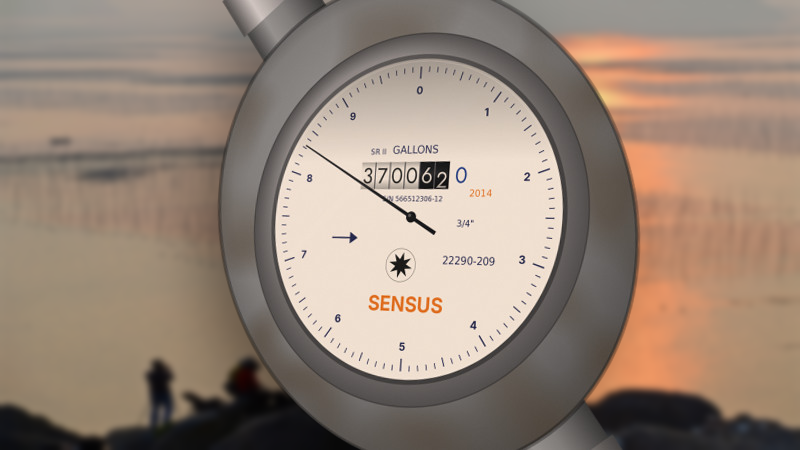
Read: **3700618.3** gal
